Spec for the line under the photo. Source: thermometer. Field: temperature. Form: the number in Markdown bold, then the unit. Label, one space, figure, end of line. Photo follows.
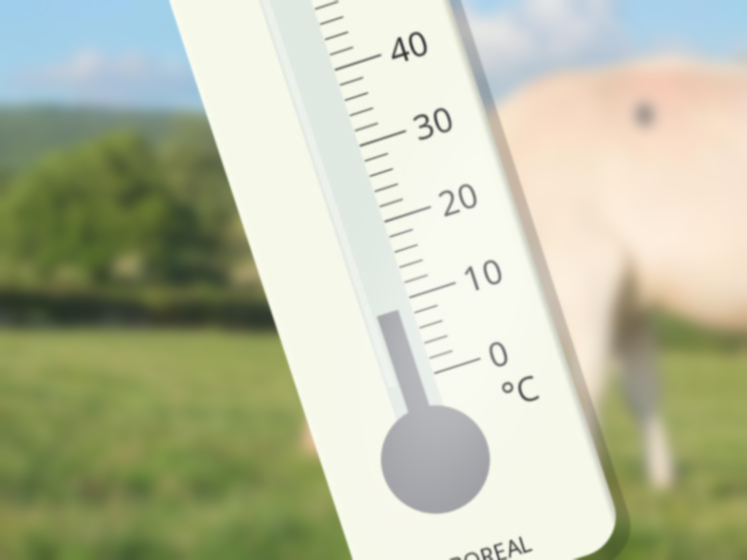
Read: **9** °C
